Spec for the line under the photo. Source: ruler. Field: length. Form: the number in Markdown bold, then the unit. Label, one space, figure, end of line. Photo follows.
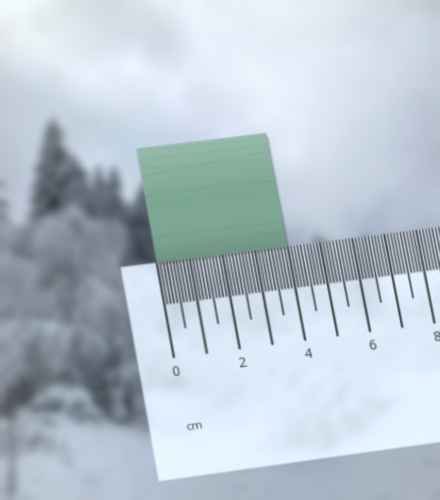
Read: **4** cm
